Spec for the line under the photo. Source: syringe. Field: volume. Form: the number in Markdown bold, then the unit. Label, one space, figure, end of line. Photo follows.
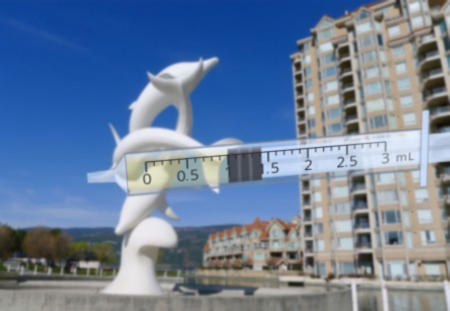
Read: **1** mL
